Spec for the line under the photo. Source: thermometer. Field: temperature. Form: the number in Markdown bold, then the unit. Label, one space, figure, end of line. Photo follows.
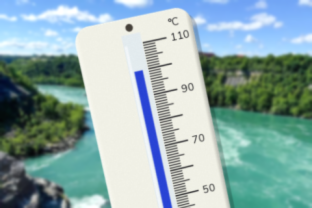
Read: **100** °C
